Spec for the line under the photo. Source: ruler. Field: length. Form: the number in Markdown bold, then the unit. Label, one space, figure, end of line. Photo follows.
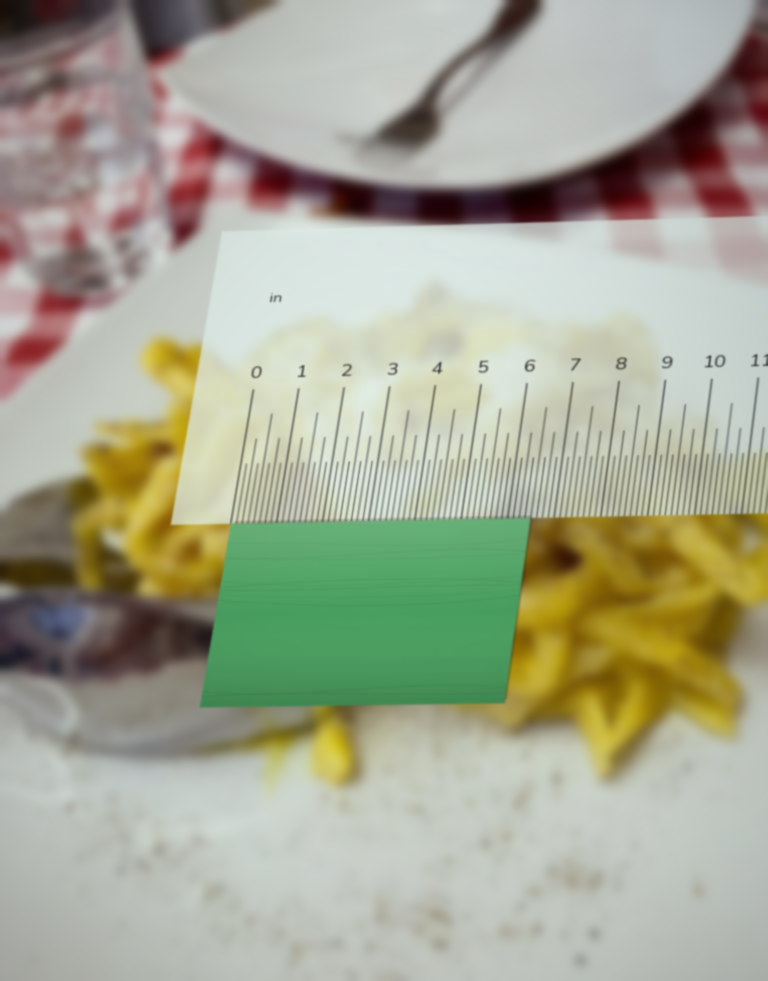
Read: **6.5** in
